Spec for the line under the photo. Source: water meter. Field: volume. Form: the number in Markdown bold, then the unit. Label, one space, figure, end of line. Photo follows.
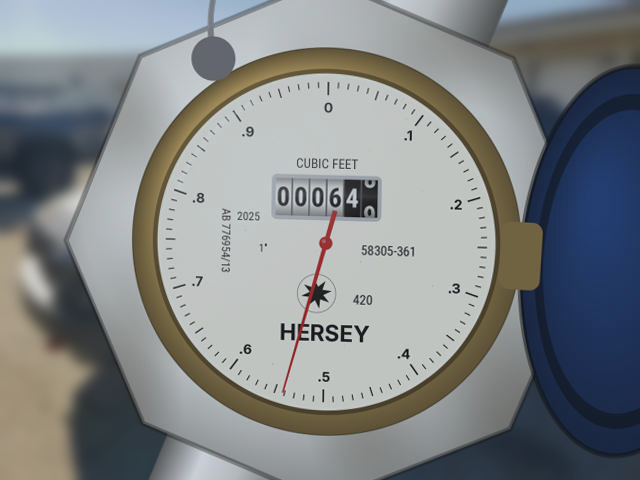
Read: **648.54** ft³
